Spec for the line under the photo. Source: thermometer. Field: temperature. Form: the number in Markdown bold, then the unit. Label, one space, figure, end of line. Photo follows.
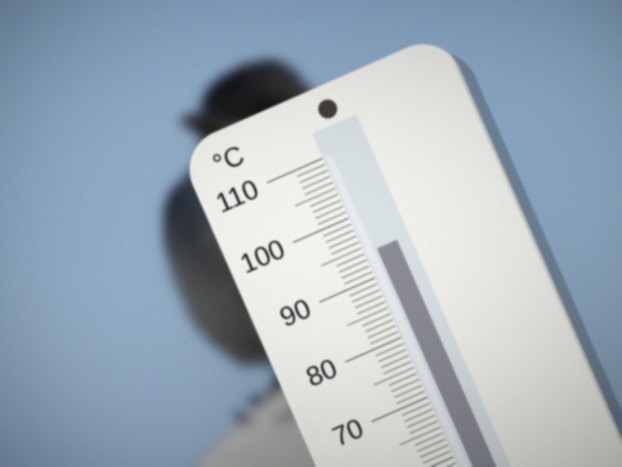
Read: **94** °C
